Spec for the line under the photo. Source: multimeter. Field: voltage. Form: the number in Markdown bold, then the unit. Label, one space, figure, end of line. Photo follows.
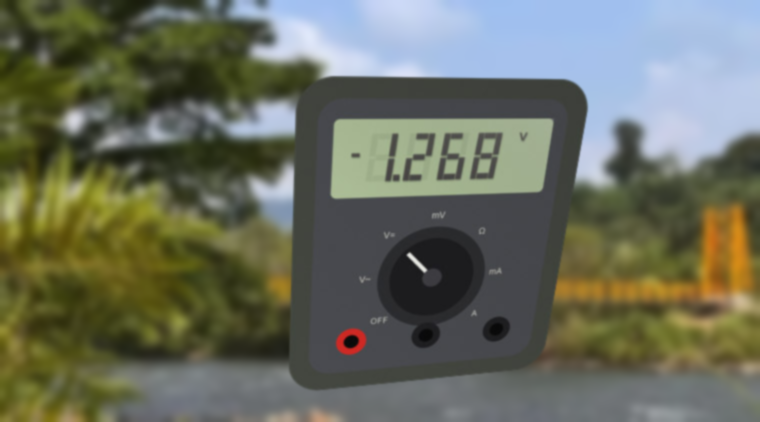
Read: **-1.268** V
